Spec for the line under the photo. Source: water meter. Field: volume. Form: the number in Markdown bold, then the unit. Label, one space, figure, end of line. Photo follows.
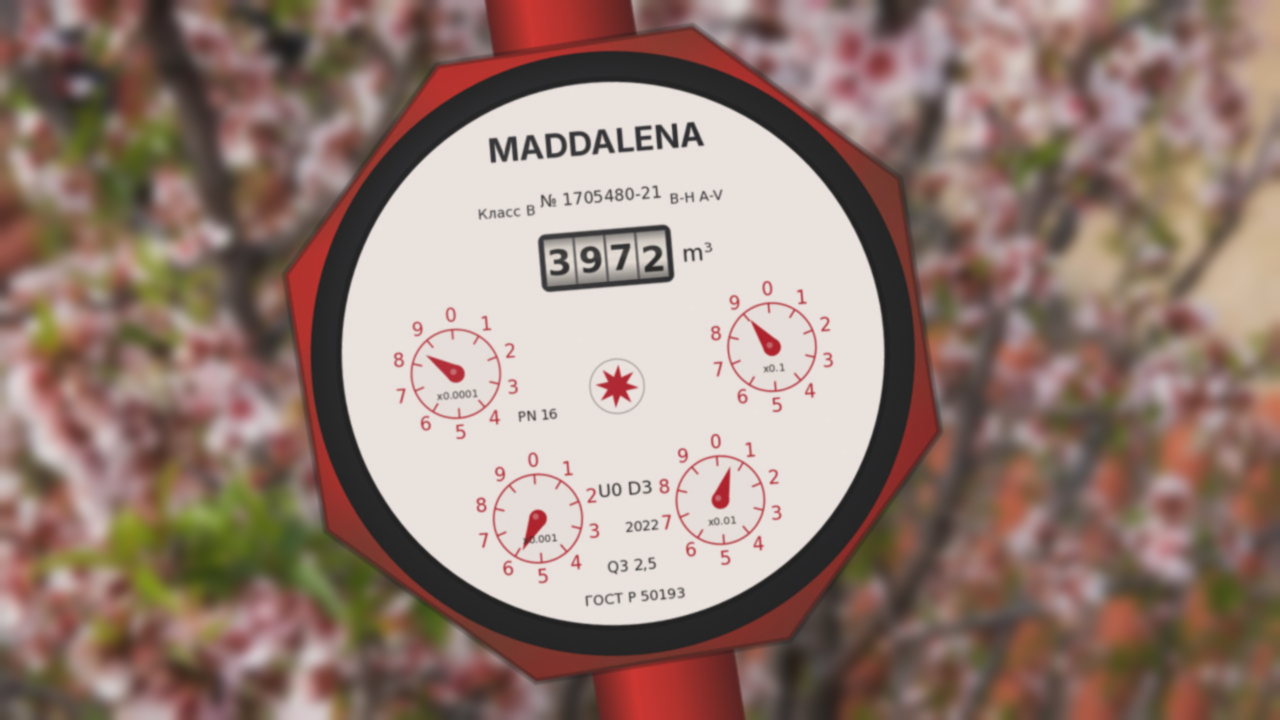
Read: **3971.9058** m³
